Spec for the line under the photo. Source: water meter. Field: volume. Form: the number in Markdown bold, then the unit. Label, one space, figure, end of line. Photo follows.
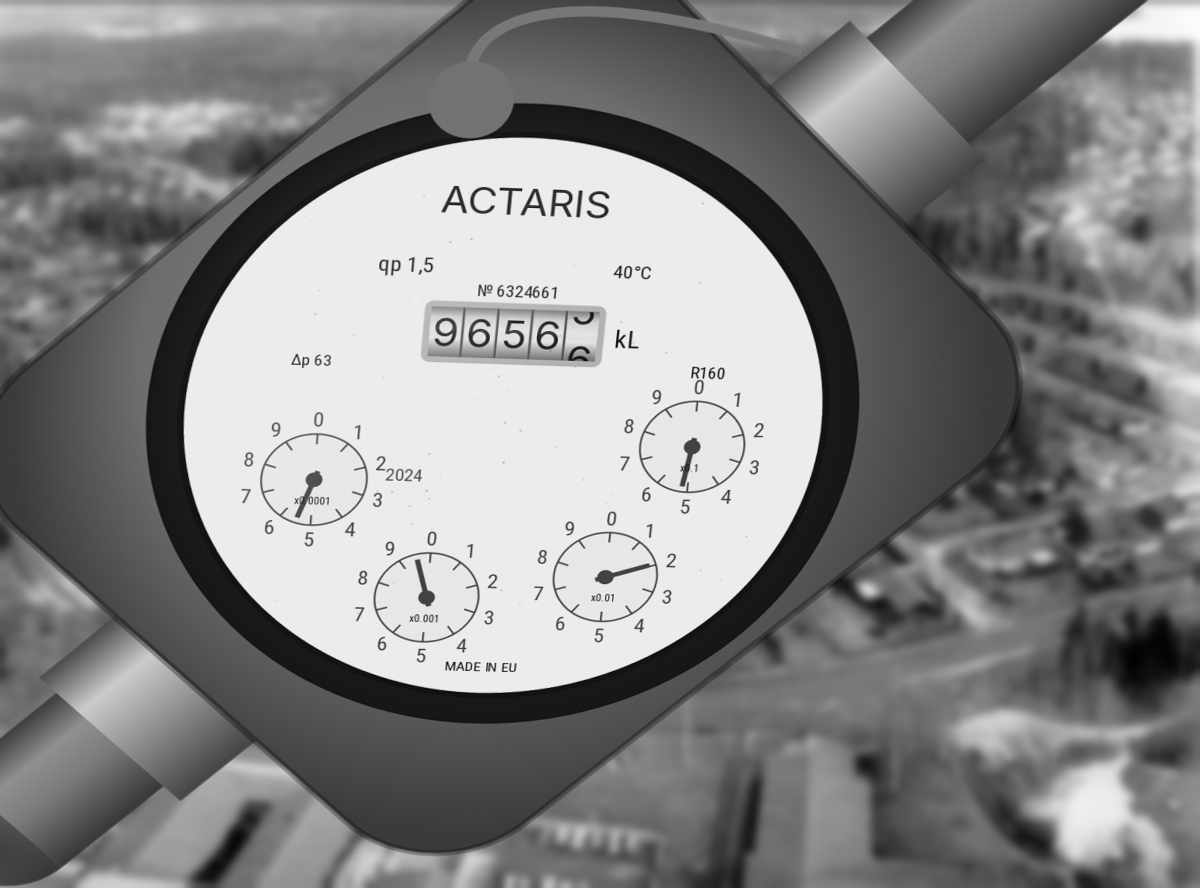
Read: **96565.5195** kL
